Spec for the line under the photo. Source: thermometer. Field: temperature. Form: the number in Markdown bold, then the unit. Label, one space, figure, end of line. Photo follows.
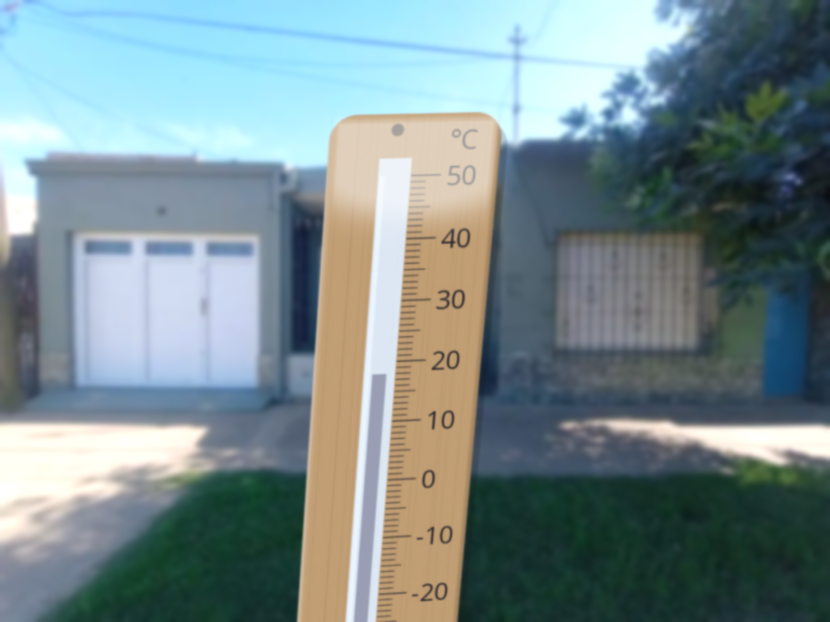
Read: **18** °C
